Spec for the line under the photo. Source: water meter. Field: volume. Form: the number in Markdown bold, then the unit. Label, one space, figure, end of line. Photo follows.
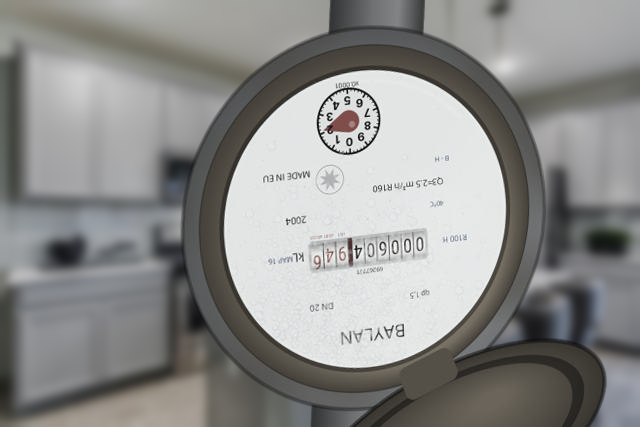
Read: **604.9462** kL
